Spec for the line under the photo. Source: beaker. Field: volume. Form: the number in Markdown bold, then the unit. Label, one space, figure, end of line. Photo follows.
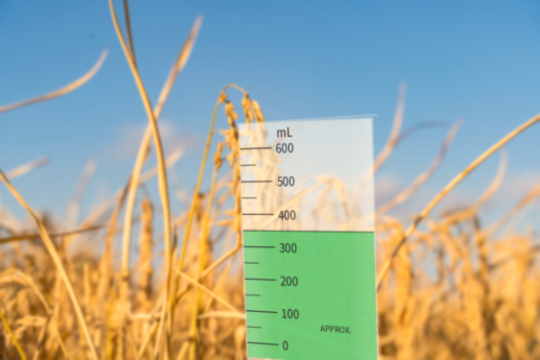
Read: **350** mL
